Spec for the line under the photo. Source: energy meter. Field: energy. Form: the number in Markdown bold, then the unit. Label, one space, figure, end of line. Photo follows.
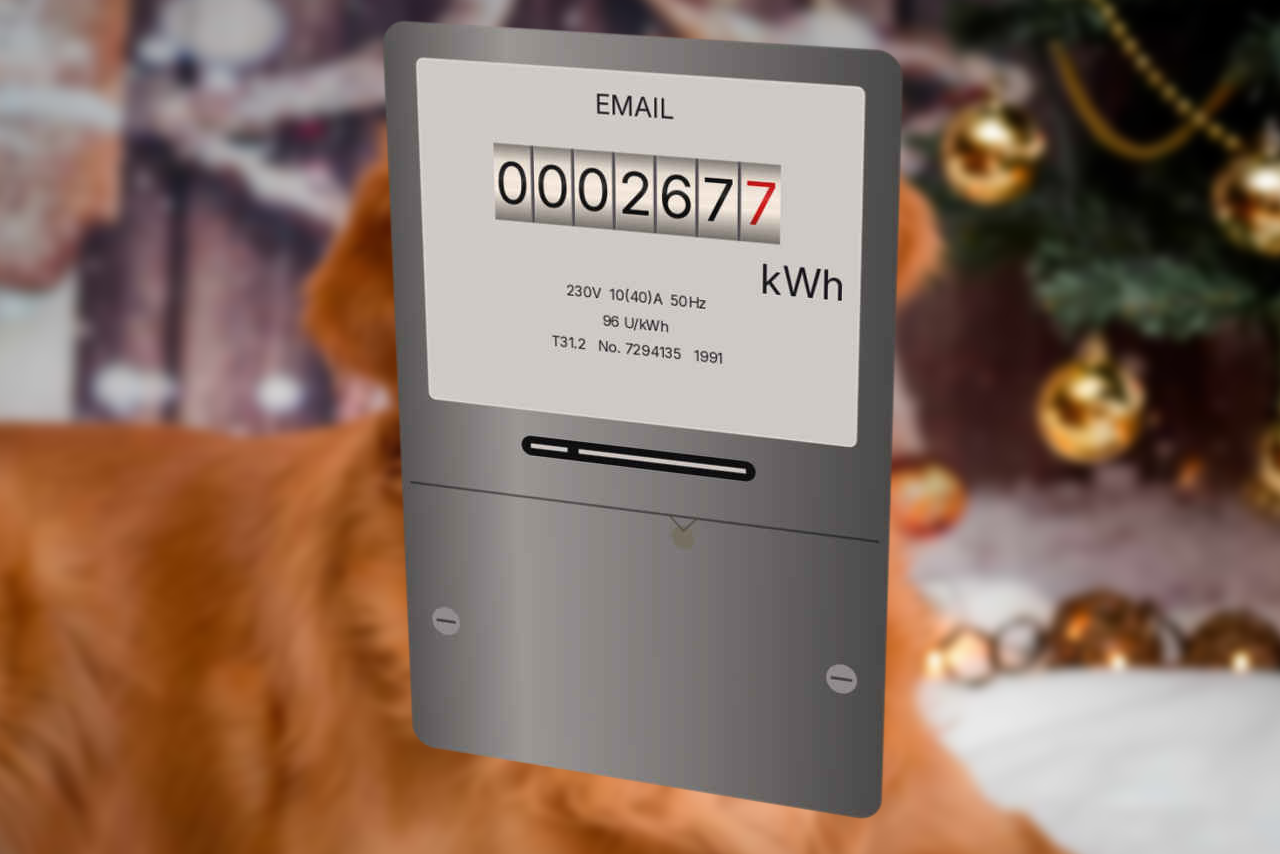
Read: **267.7** kWh
